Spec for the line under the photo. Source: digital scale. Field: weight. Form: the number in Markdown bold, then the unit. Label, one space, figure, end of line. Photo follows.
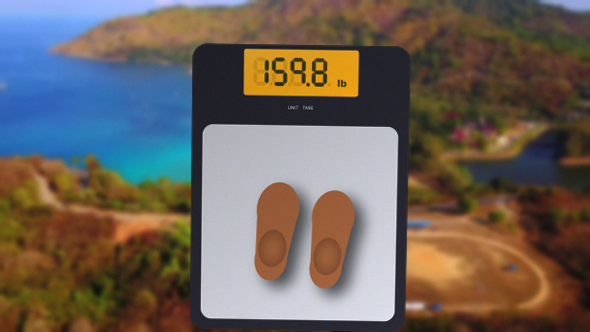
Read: **159.8** lb
